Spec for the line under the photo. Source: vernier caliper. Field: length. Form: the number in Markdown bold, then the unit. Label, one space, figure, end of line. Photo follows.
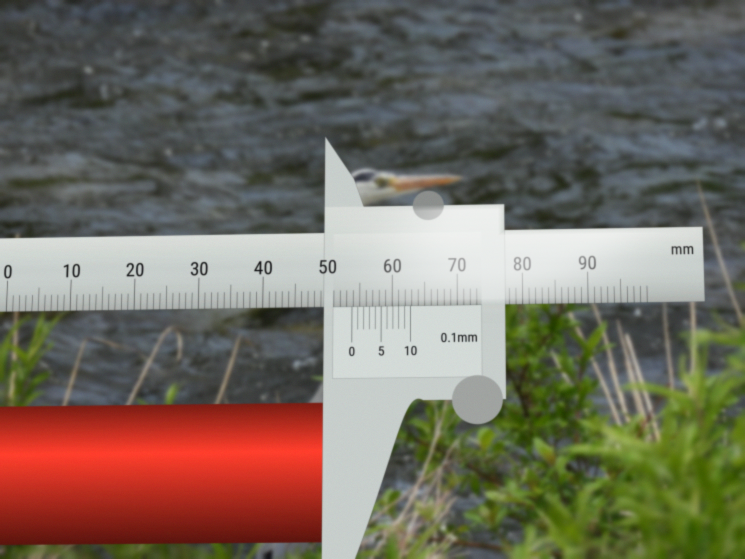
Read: **53.8** mm
